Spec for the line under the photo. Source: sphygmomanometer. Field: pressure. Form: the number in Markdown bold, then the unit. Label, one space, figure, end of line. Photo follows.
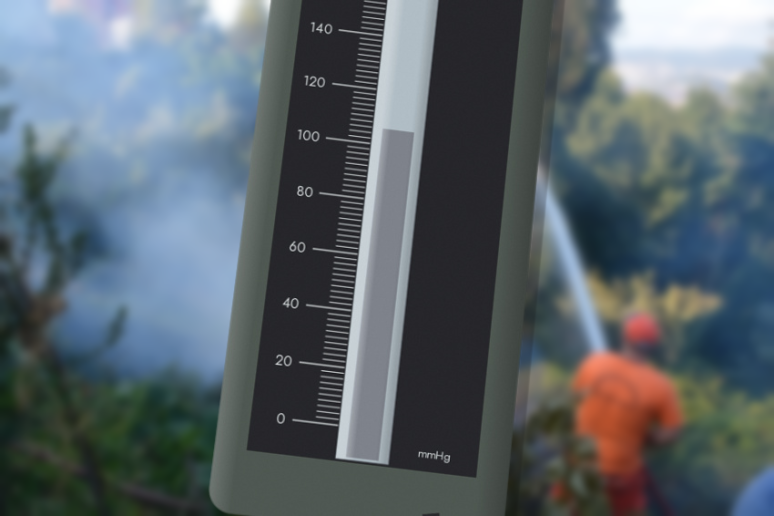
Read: **106** mmHg
